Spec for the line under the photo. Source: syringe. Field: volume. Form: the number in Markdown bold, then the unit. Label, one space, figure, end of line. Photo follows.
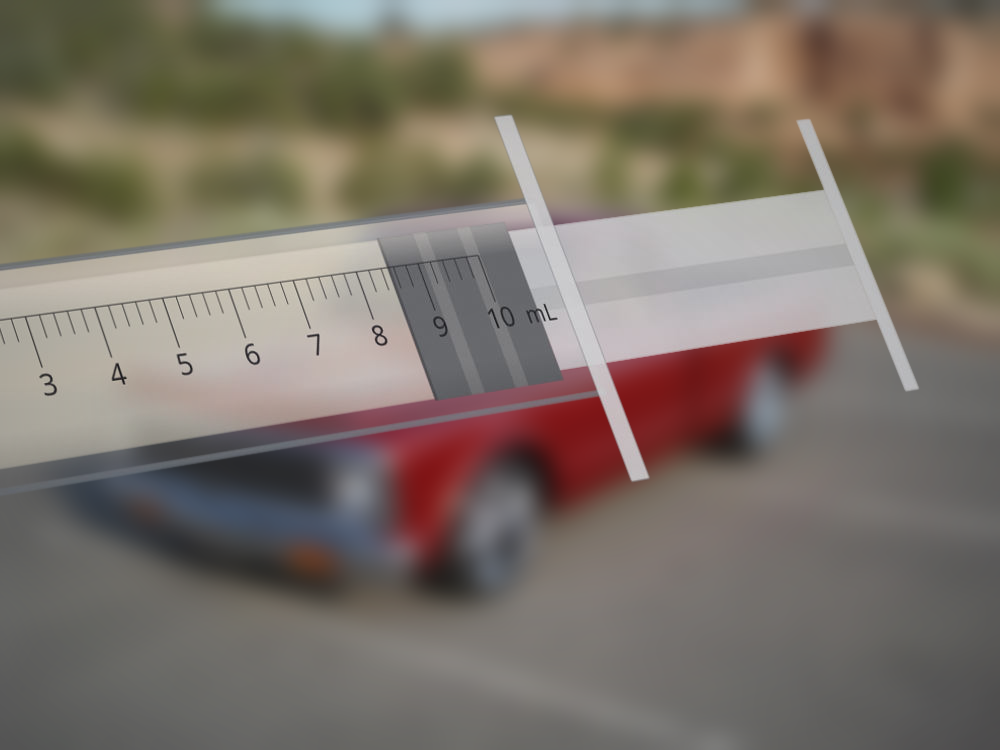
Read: **8.5** mL
